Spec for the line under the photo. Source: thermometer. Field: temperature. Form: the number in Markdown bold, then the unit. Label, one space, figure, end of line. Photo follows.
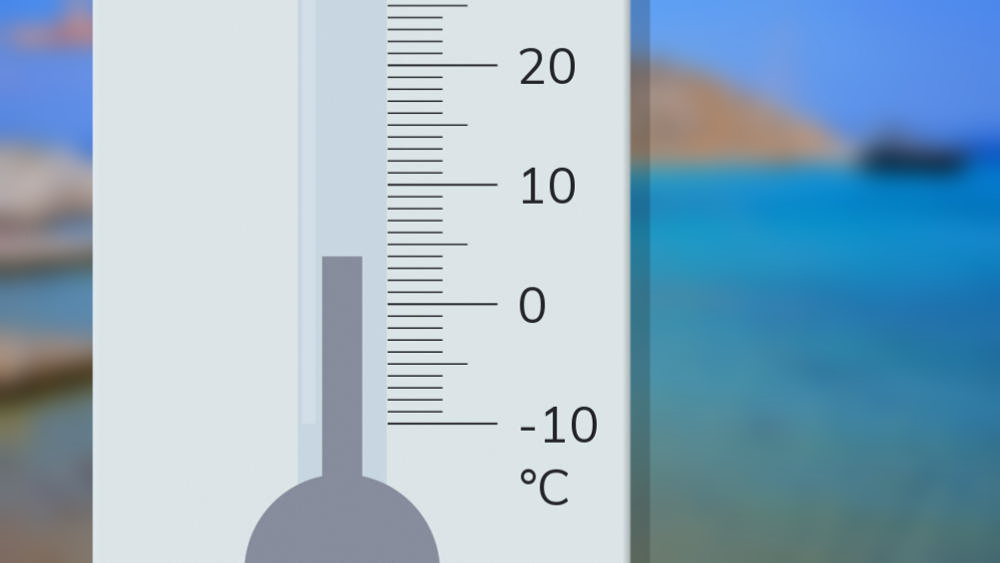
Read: **4** °C
